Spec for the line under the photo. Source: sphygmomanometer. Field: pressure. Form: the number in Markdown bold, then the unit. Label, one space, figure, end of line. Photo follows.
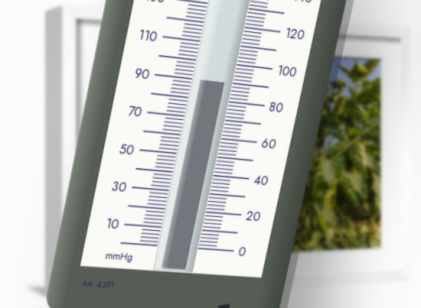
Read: **90** mmHg
